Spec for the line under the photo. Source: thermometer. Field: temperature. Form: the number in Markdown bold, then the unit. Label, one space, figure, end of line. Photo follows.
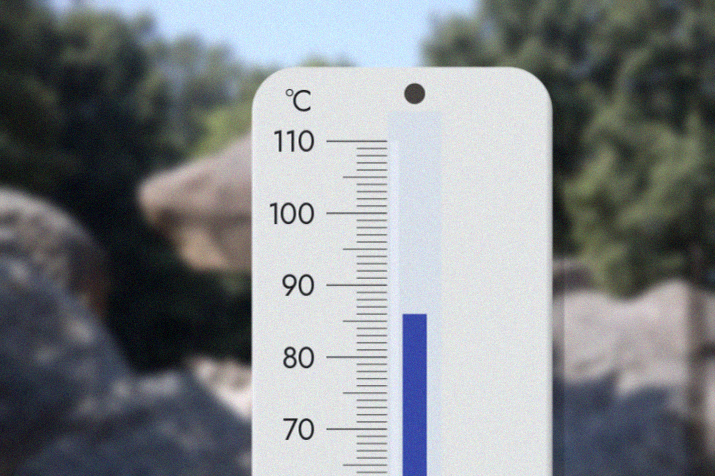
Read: **86** °C
